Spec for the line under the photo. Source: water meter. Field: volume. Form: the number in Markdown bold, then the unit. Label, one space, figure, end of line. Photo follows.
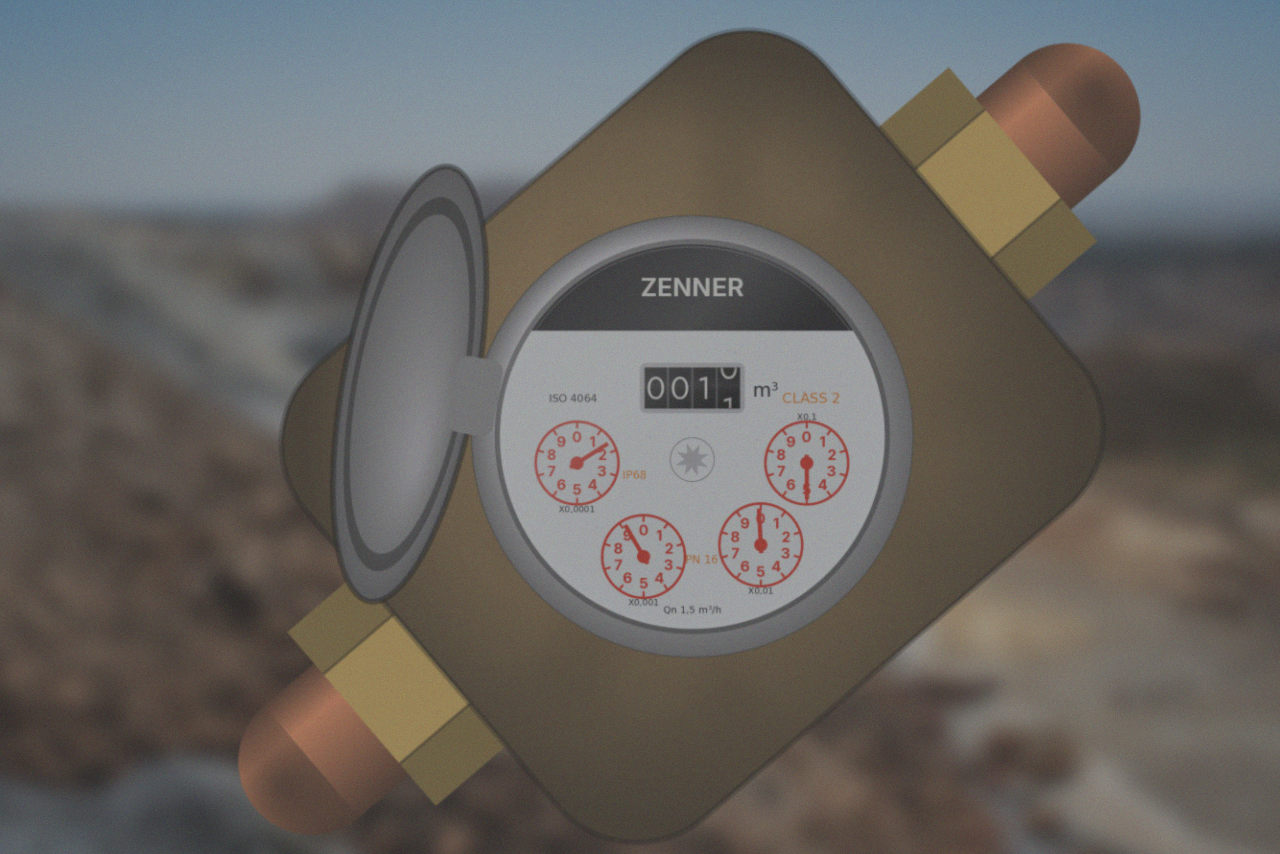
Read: **10.4991** m³
